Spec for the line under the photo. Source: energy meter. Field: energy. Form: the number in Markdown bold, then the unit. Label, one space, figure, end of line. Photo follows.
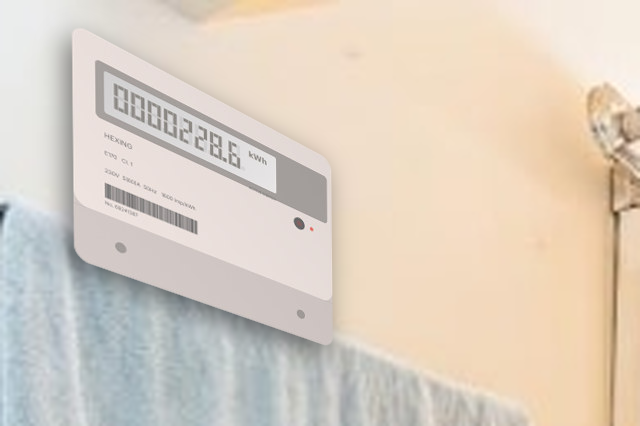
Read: **228.6** kWh
